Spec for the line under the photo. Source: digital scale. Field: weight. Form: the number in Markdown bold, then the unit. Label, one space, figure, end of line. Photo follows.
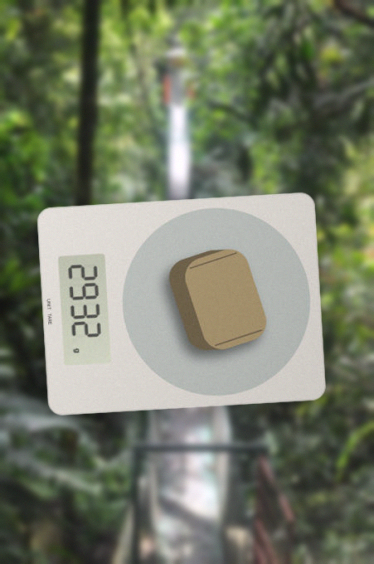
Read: **2932** g
